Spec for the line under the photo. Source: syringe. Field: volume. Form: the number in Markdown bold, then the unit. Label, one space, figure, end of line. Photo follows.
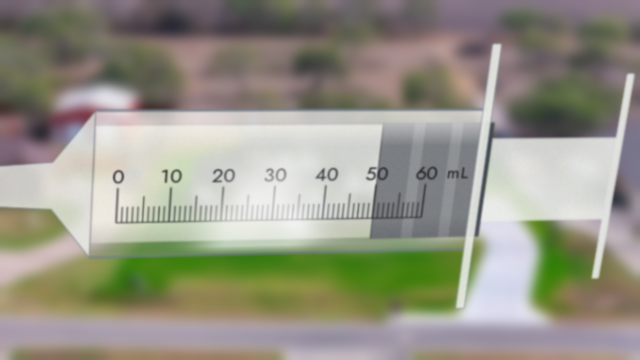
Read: **50** mL
